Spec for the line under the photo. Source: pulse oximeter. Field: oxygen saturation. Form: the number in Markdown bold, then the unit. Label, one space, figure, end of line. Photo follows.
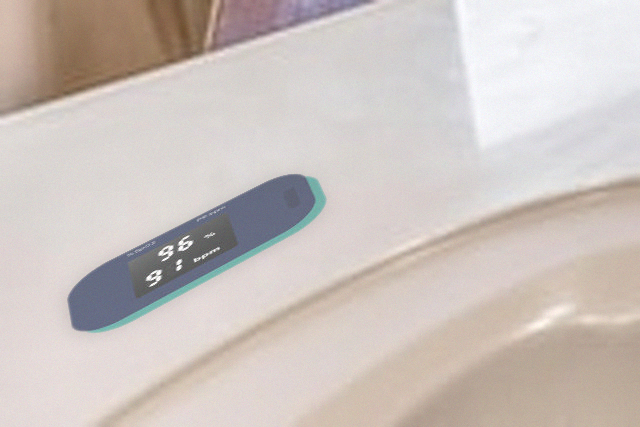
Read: **96** %
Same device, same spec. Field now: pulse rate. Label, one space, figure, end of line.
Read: **91** bpm
